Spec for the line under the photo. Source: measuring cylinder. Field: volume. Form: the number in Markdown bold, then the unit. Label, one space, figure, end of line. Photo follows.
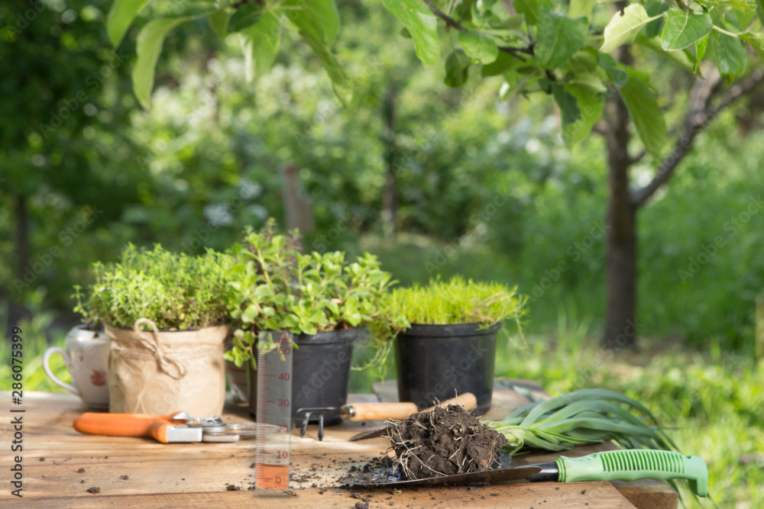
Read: **5** mL
